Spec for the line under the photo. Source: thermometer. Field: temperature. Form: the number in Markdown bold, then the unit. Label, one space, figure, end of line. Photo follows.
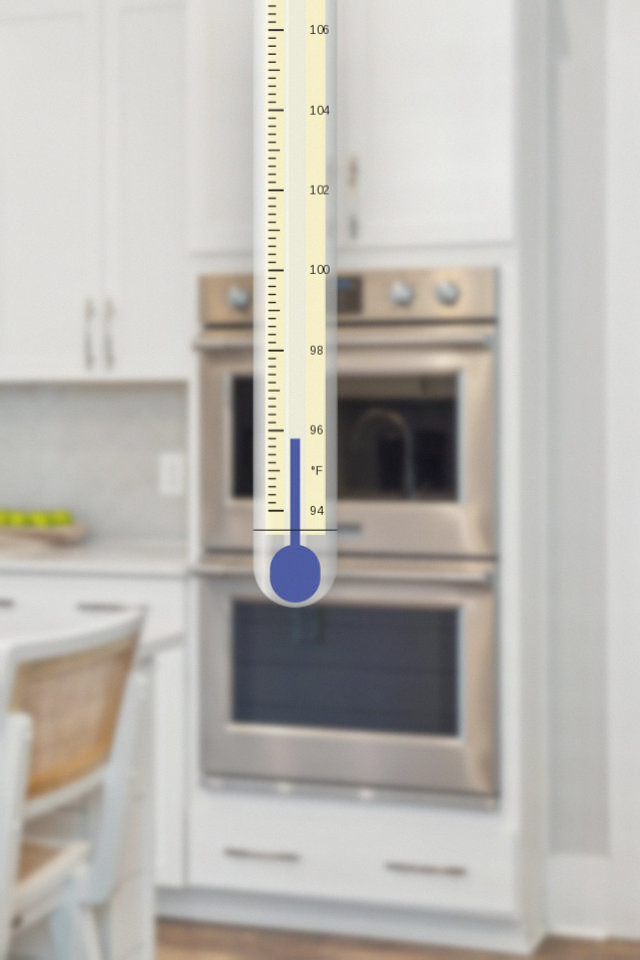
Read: **95.8** °F
